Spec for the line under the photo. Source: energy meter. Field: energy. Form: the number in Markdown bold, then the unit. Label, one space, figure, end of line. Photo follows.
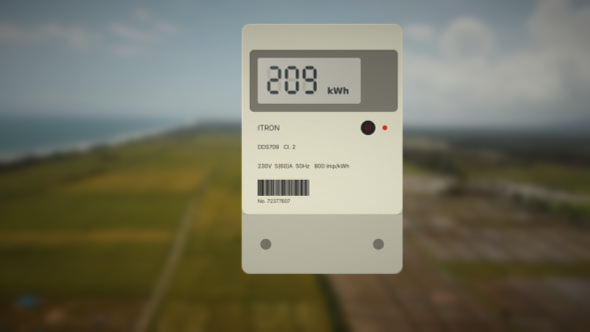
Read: **209** kWh
